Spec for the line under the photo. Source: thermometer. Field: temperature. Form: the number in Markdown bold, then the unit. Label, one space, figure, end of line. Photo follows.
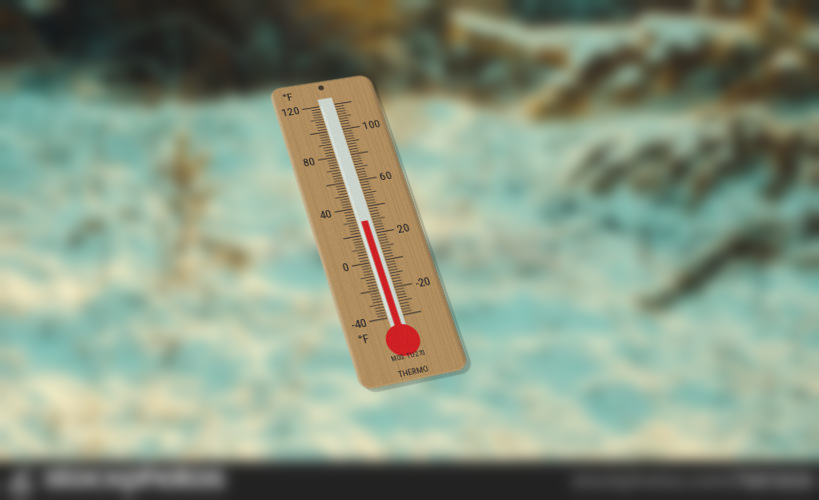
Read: **30** °F
